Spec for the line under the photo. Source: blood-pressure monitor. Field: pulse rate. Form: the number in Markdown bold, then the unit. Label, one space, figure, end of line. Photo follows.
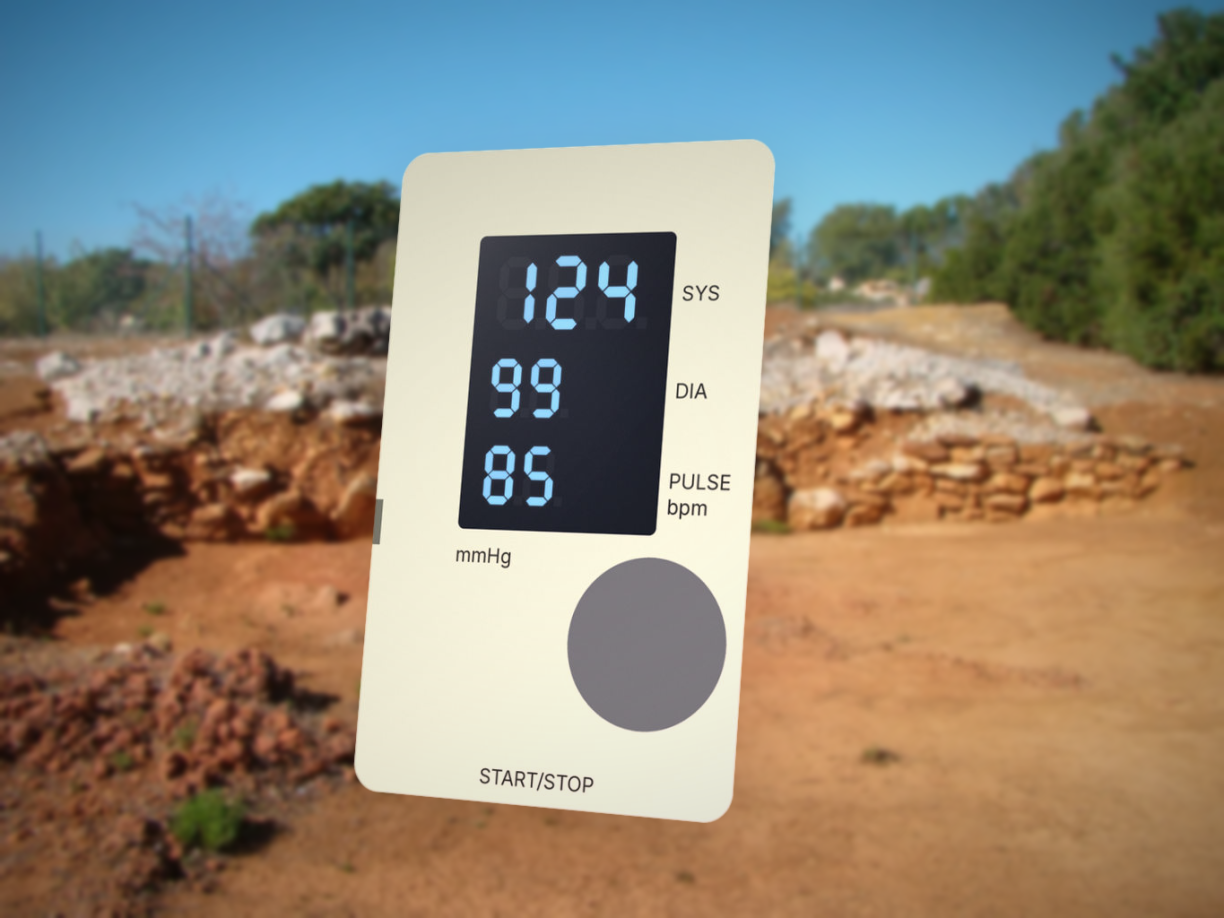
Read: **85** bpm
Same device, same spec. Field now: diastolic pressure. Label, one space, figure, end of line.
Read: **99** mmHg
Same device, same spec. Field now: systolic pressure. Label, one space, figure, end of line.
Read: **124** mmHg
